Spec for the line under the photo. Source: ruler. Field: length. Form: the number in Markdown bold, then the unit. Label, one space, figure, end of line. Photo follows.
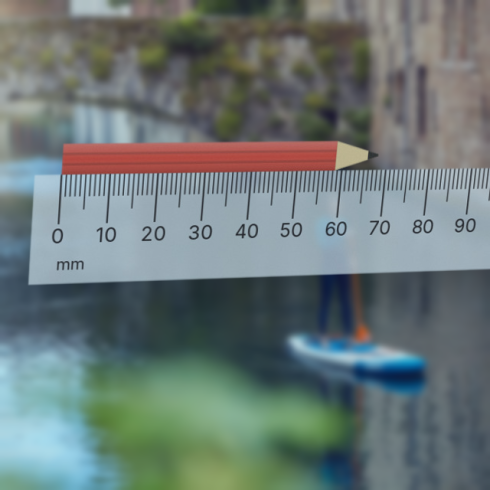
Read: **68** mm
